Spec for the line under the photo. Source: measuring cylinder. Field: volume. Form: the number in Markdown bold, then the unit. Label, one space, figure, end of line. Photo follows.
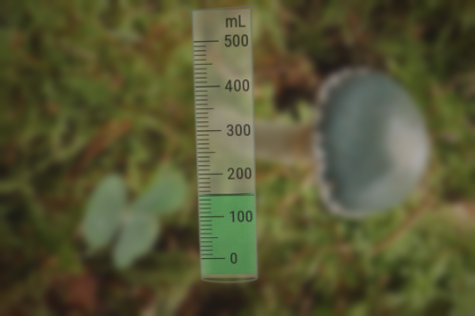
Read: **150** mL
